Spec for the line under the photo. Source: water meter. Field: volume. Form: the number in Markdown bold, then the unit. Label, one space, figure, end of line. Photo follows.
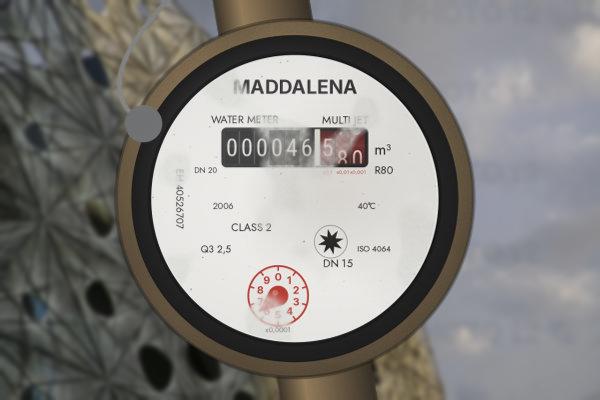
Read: **46.5796** m³
